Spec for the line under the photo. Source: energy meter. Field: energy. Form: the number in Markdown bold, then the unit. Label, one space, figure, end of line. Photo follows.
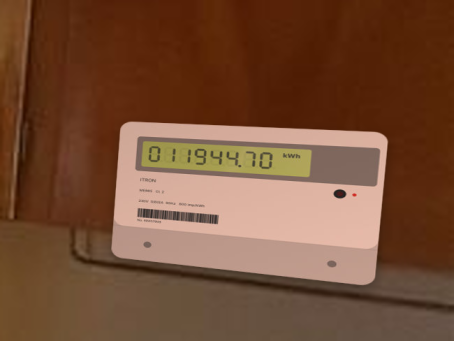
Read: **11944.70** kWh
